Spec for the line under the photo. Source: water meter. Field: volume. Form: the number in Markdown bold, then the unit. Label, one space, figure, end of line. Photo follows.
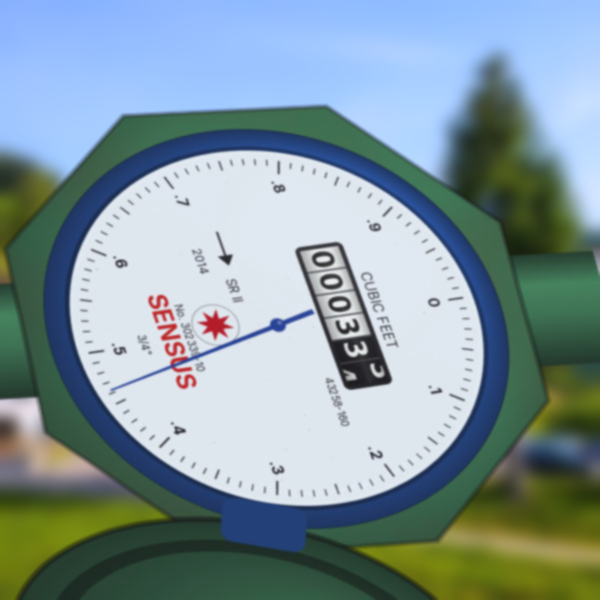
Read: **333.46** ft³
